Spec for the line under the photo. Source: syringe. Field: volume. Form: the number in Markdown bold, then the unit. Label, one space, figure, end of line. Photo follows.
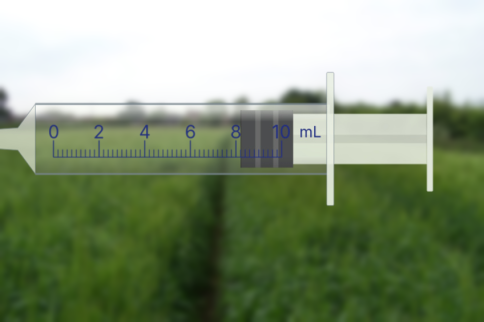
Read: **8.2** mL
